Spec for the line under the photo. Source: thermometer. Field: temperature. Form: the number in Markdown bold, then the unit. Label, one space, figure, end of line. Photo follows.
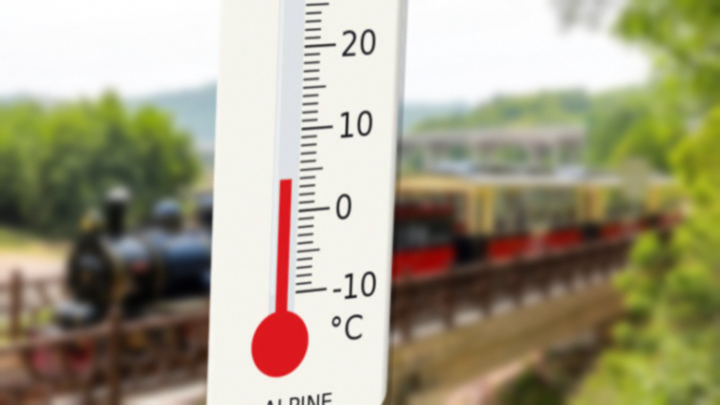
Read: **4** °C
